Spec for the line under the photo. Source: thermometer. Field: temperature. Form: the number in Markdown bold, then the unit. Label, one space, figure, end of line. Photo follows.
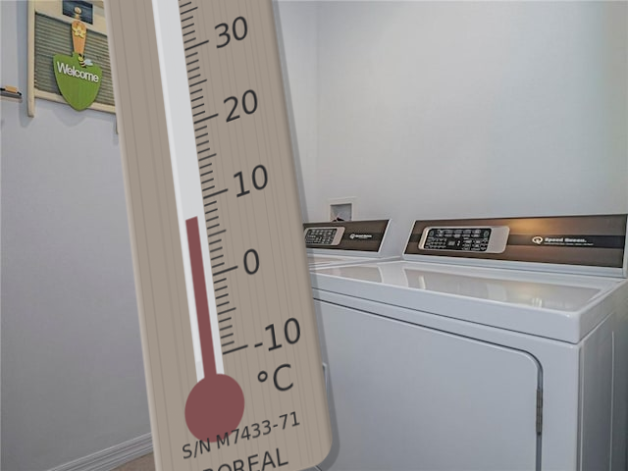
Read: **8** °C
